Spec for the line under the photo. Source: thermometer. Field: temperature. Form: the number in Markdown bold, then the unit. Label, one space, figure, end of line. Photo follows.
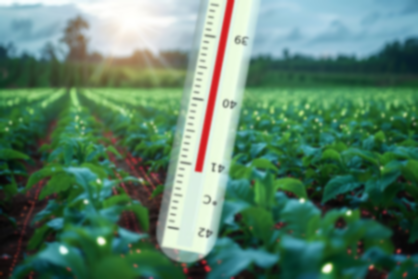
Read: **41.1** °C
